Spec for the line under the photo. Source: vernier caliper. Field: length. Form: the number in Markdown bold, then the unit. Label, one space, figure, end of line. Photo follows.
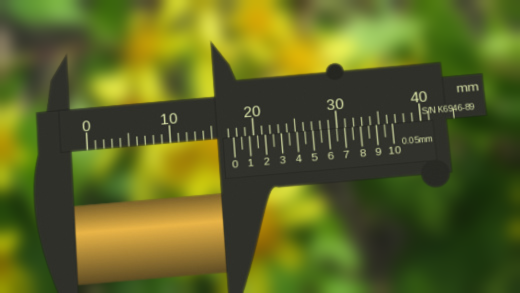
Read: **17.6** mm
